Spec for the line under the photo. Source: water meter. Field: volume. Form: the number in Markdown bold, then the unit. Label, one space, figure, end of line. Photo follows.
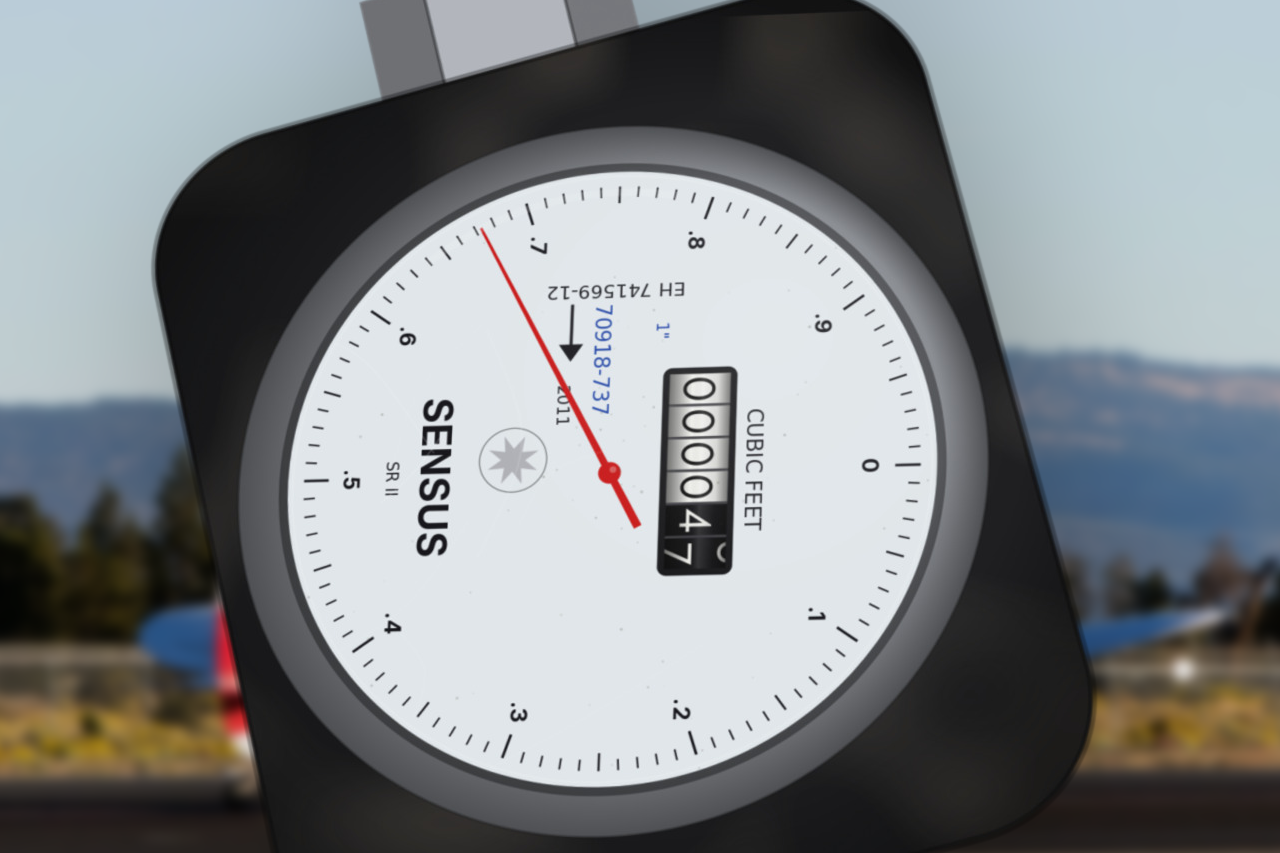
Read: **46.67** ft³
